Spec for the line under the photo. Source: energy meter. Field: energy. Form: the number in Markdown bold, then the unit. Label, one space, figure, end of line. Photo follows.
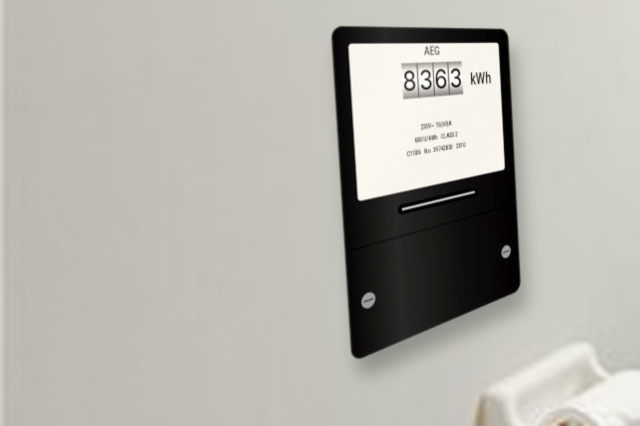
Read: **8363** kWh
